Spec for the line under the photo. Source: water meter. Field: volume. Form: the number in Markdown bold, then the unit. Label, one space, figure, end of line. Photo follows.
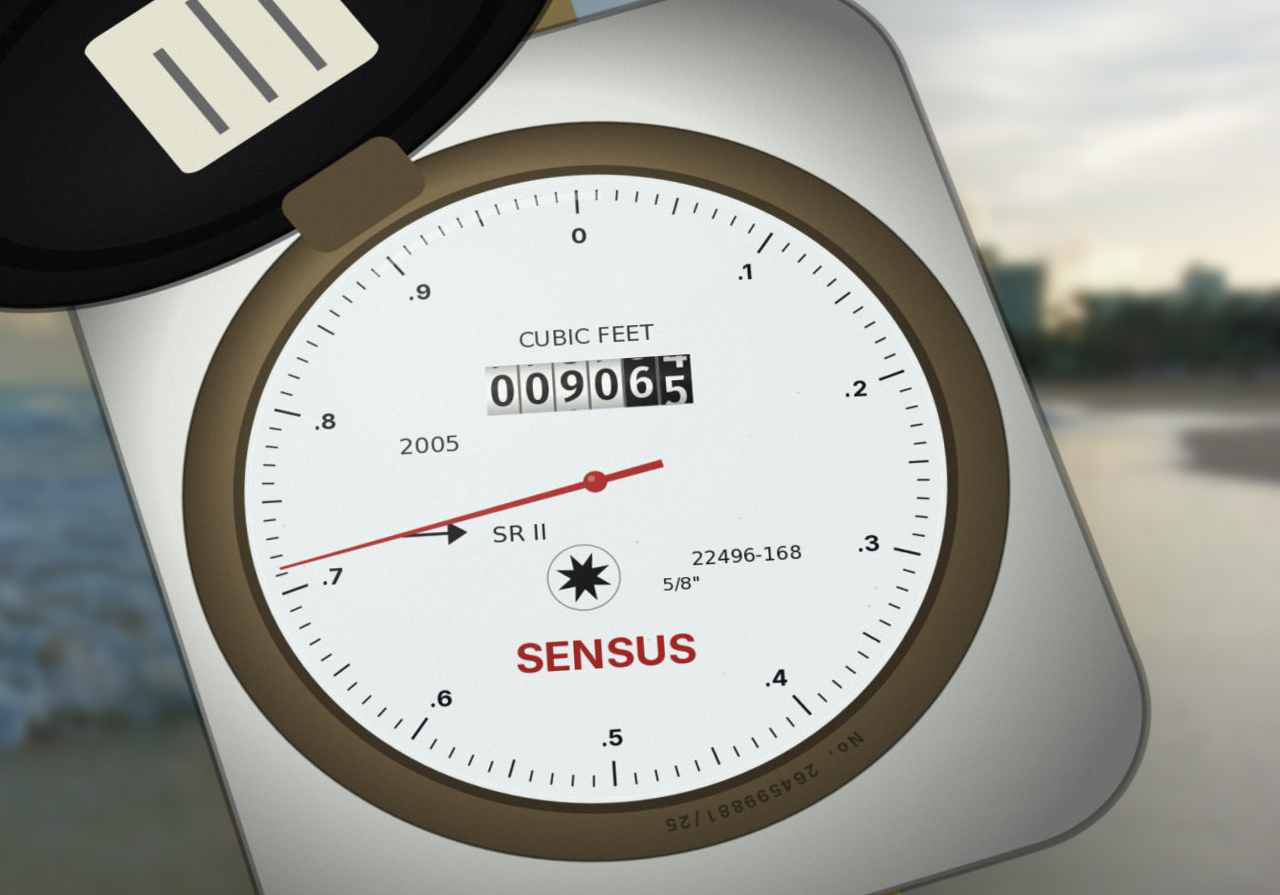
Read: **9064.71** ft³
